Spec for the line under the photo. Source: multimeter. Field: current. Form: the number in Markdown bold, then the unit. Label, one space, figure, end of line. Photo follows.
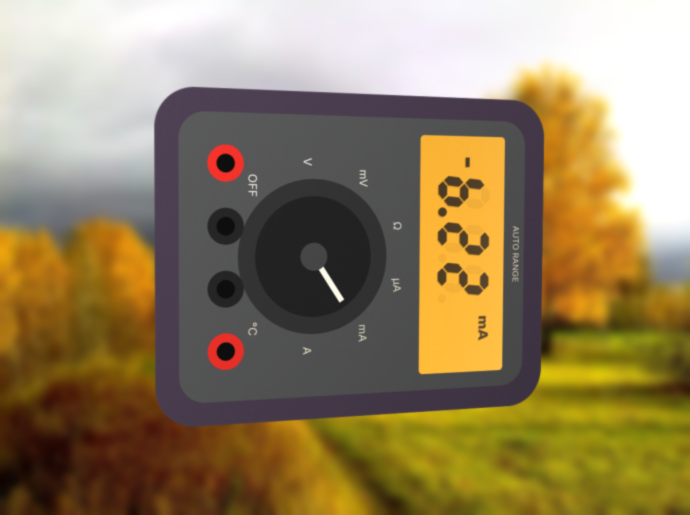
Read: **-6.22** mA
